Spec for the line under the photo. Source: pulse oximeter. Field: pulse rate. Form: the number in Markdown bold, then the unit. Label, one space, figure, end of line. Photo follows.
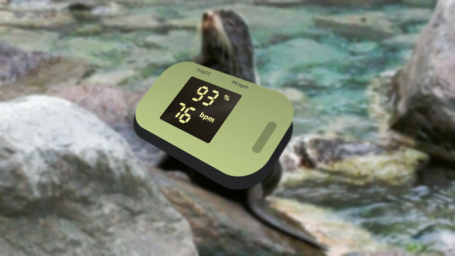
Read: **76** bpm
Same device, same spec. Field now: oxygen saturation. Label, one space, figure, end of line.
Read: **93** %
